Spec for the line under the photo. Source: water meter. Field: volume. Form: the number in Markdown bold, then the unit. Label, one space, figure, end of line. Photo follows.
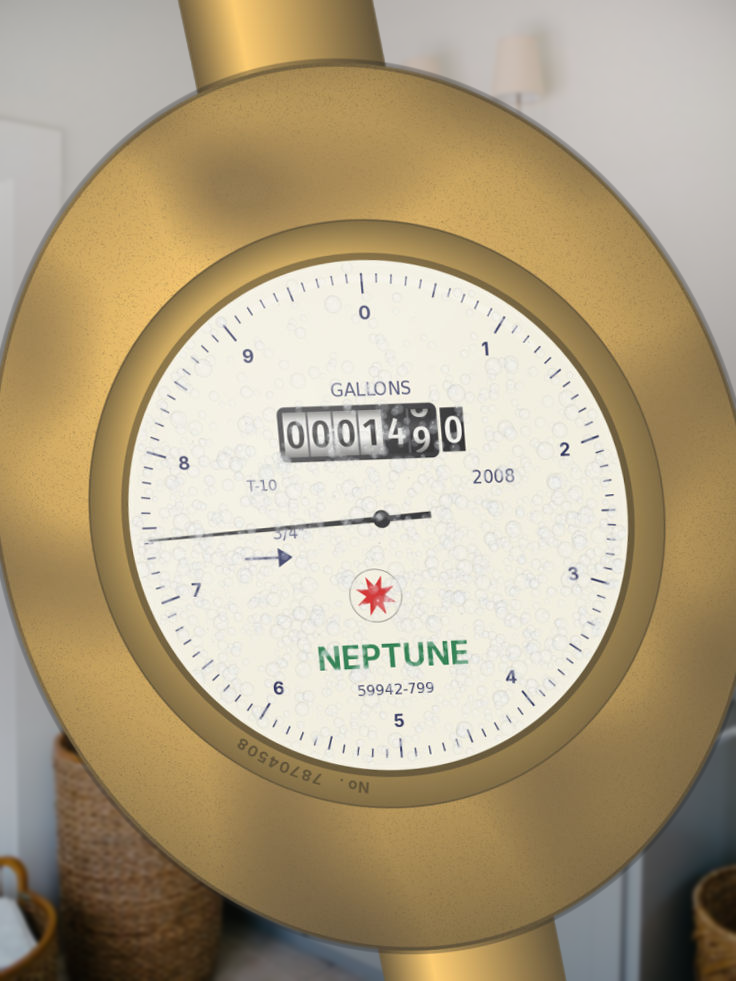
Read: **1487.4** gal
